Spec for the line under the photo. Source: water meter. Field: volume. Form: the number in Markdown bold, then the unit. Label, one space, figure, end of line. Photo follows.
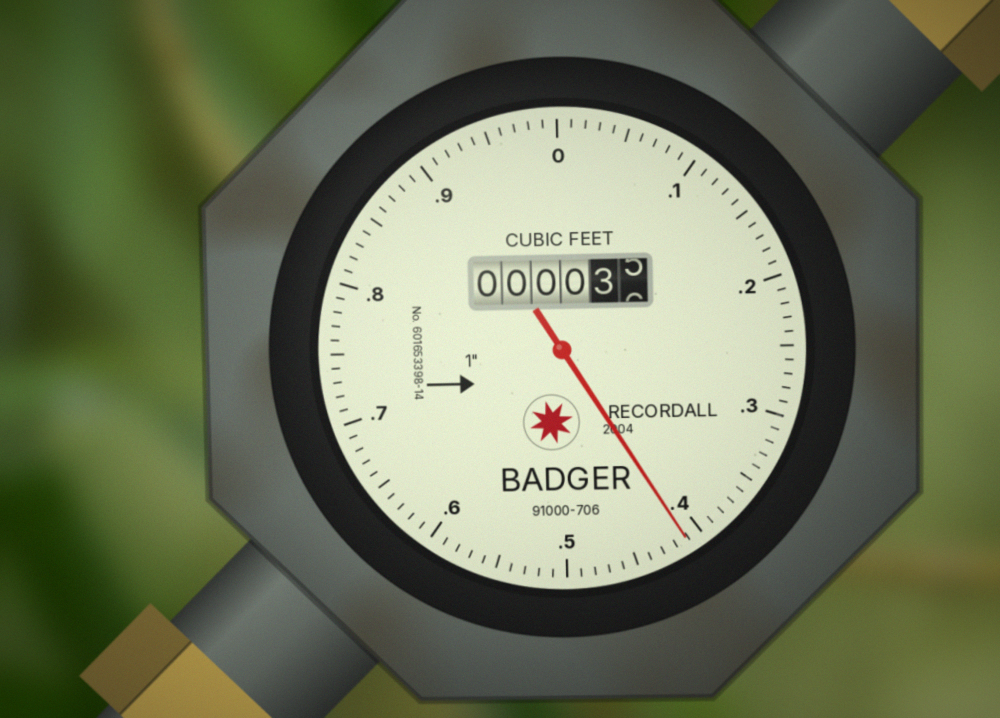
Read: **35.41** ft³
